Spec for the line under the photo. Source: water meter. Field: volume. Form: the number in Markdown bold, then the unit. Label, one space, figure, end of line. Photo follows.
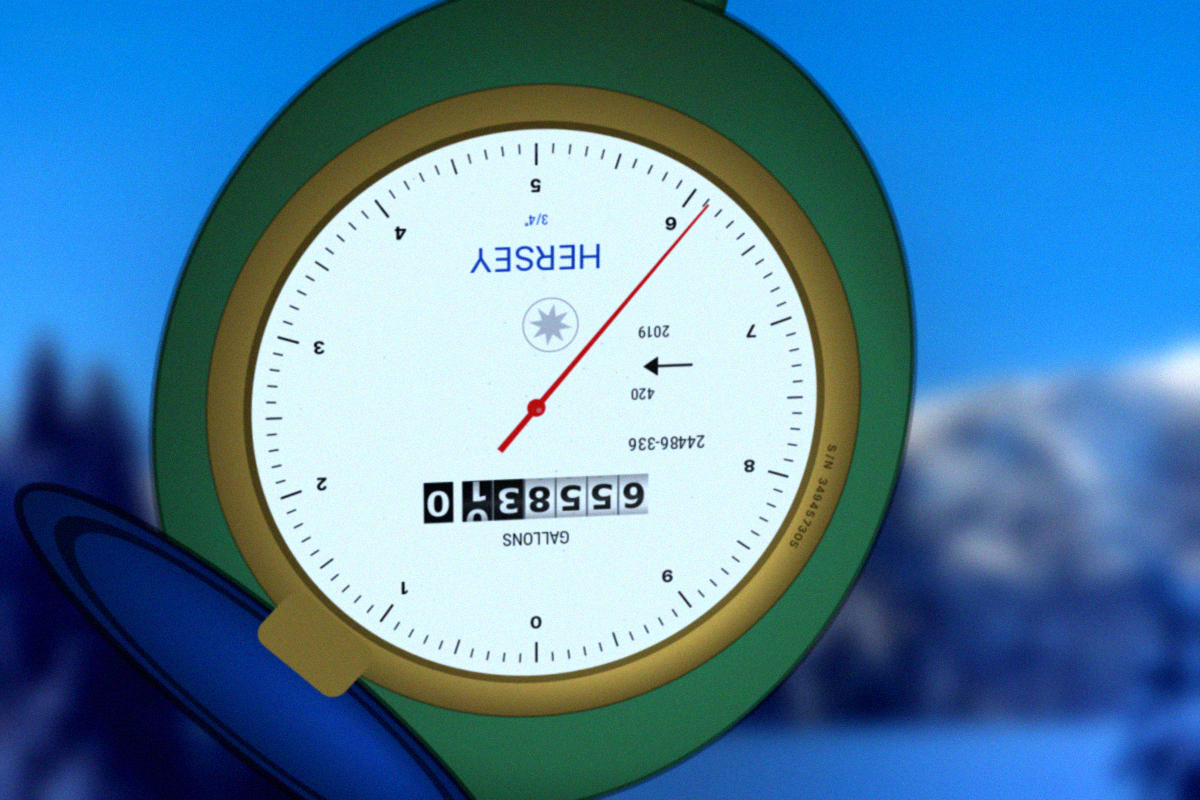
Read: **6558306.1** gal
